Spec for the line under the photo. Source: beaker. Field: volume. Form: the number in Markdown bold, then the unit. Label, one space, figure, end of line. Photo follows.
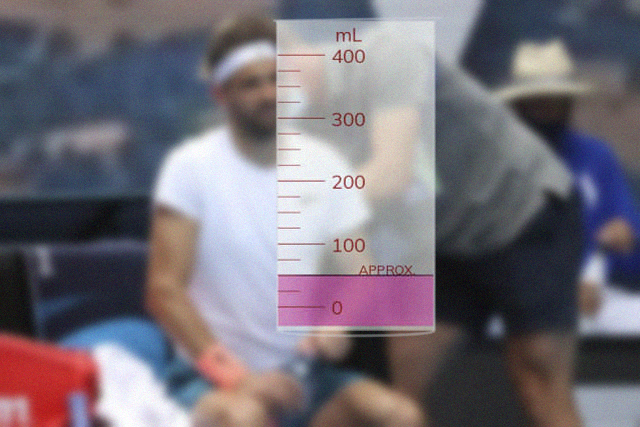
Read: **50** mL
